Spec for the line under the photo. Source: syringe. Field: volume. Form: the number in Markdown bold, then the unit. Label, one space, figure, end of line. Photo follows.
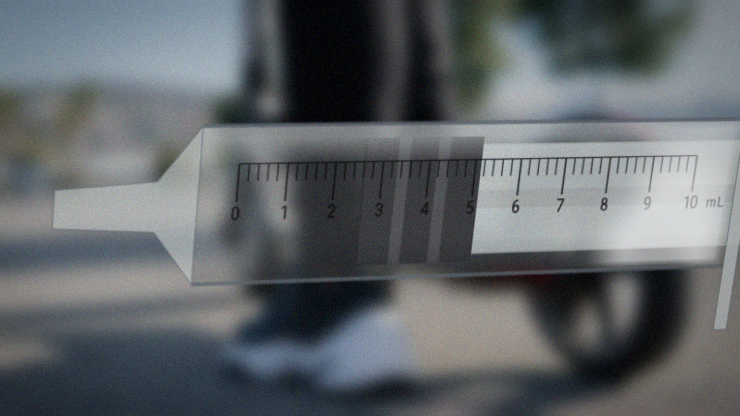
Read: **2.6** mL
